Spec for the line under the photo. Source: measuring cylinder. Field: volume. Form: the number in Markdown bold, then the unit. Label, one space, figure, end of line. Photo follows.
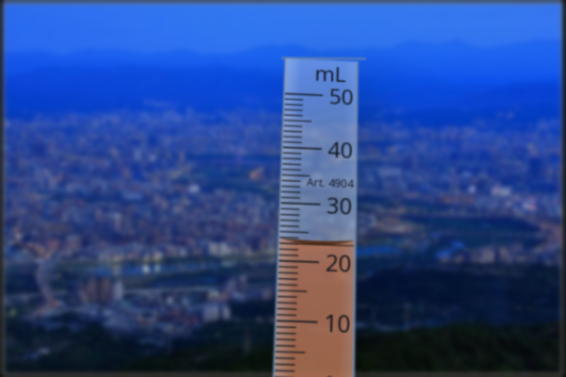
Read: **23** mL
